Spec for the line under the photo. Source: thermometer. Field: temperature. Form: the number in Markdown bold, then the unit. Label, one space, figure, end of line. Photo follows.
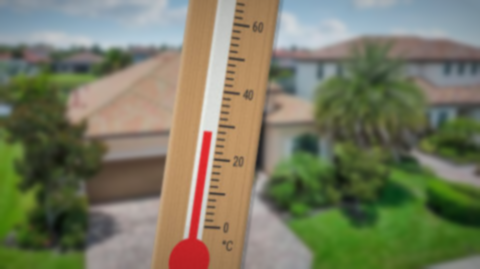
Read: **28** °C
